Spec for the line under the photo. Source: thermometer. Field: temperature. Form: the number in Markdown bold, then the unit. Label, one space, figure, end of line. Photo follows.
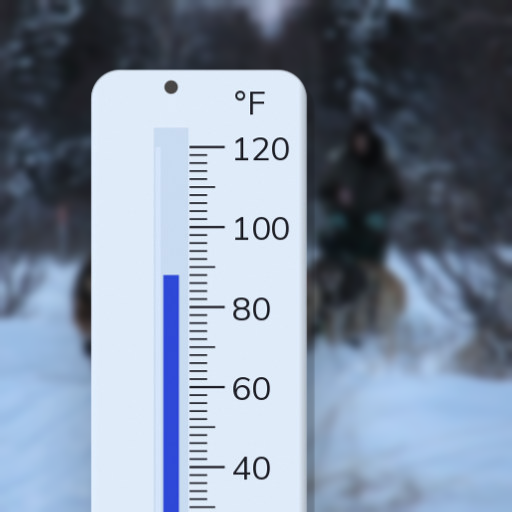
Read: **88** °F
